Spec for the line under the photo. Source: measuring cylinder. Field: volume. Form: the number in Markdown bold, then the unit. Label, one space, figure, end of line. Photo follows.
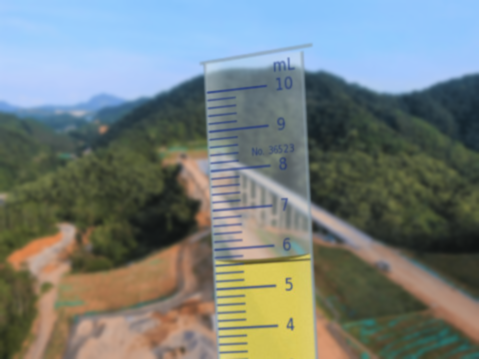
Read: **5.6** mL
